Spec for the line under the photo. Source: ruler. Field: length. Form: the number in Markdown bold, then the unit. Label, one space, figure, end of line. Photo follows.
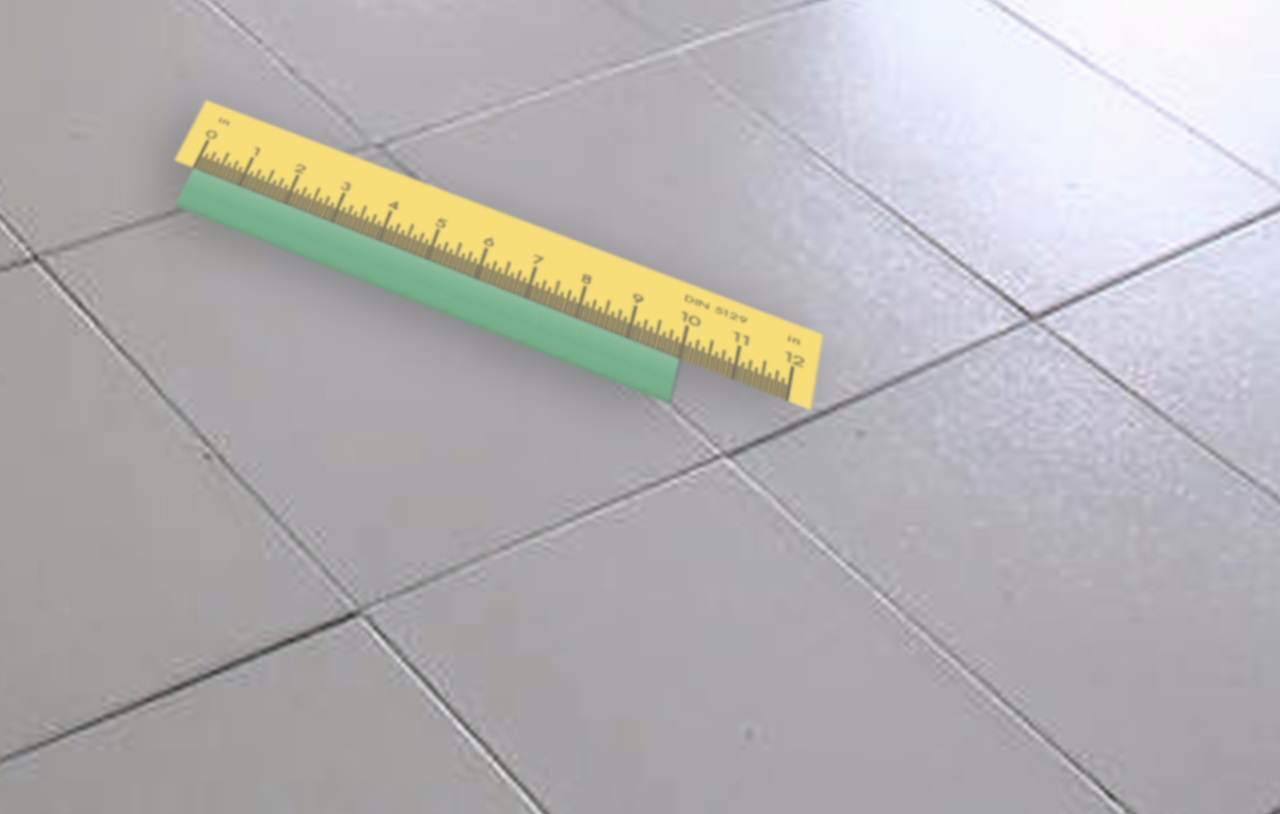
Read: **10** in
